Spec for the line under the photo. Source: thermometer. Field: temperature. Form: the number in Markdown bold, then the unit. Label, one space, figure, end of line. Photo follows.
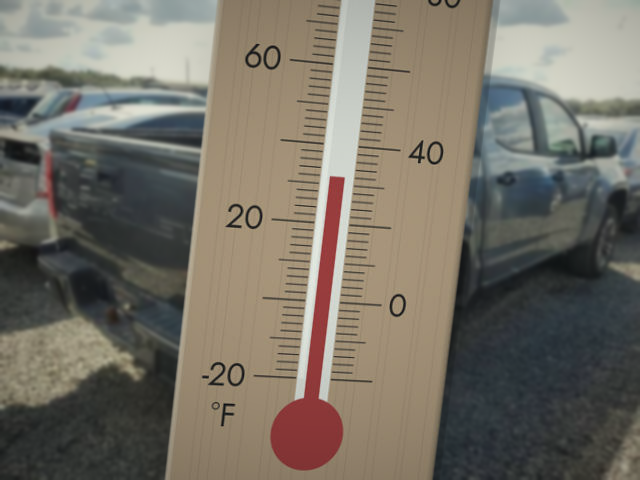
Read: **32** °F
